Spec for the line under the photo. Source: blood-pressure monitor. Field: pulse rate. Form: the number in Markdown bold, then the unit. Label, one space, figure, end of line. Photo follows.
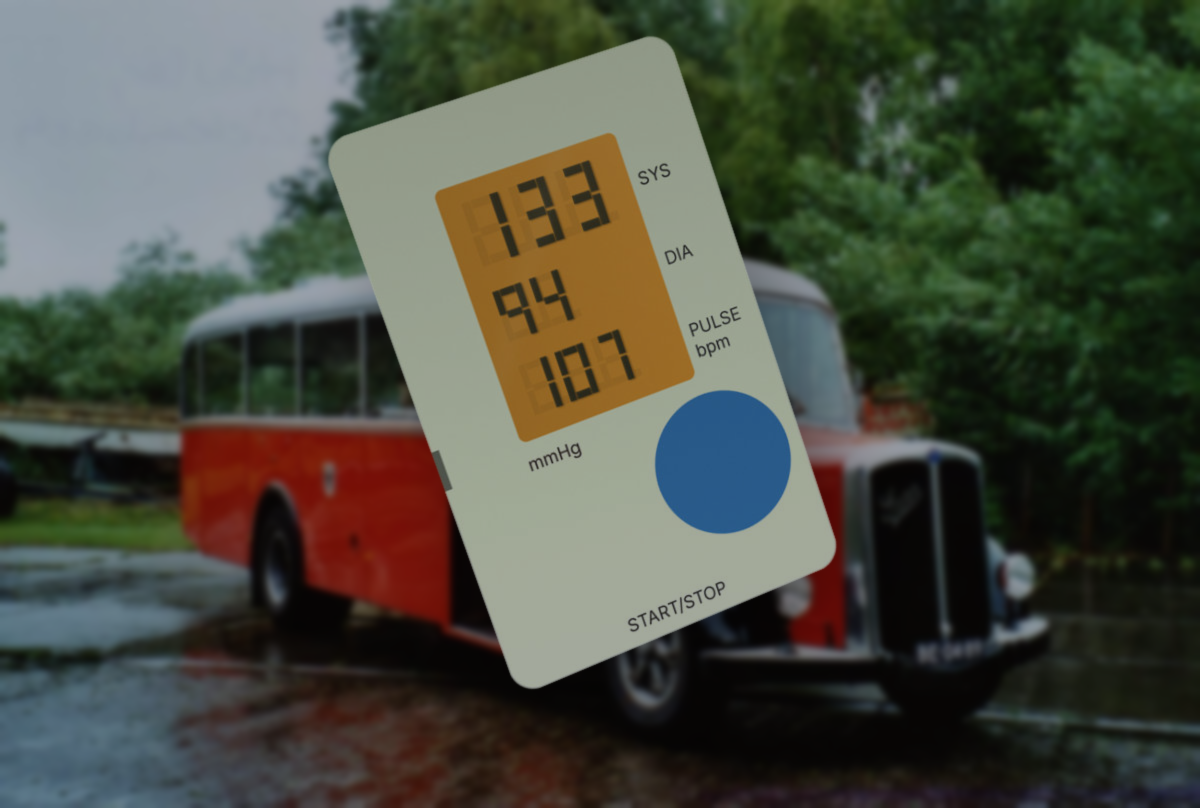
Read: **107** bpm
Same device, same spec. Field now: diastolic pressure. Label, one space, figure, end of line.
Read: **94** mmHg
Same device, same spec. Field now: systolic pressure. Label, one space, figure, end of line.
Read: **133** mmHg
